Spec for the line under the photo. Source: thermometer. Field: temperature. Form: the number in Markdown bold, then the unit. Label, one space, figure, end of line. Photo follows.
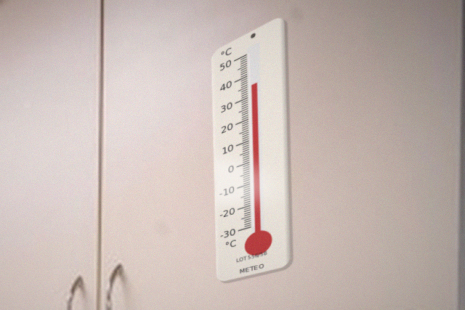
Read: **35** °C
